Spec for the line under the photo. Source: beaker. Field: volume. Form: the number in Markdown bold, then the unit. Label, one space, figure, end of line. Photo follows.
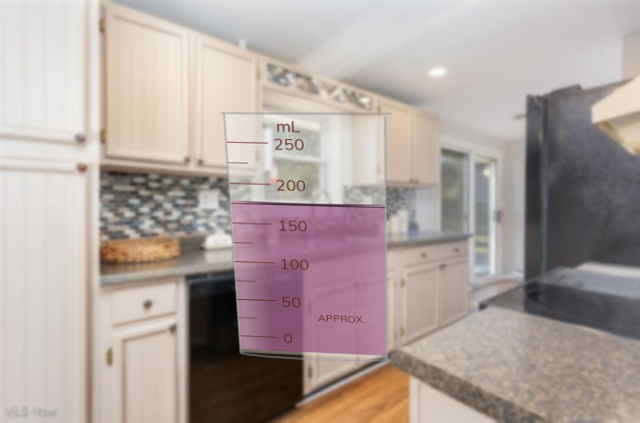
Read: **175** mL
